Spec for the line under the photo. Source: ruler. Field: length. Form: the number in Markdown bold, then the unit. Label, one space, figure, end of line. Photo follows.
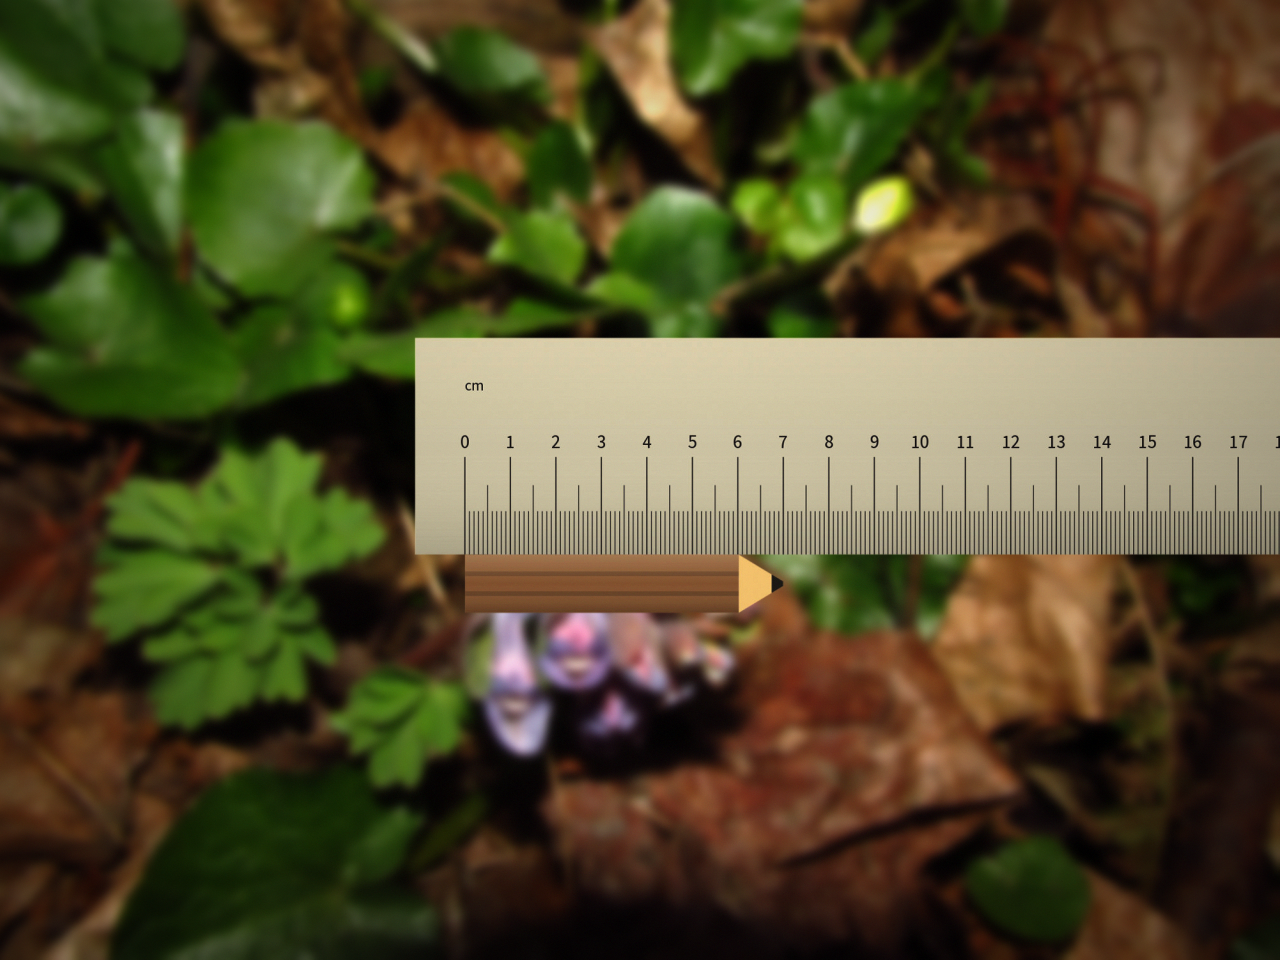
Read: **7** cm
